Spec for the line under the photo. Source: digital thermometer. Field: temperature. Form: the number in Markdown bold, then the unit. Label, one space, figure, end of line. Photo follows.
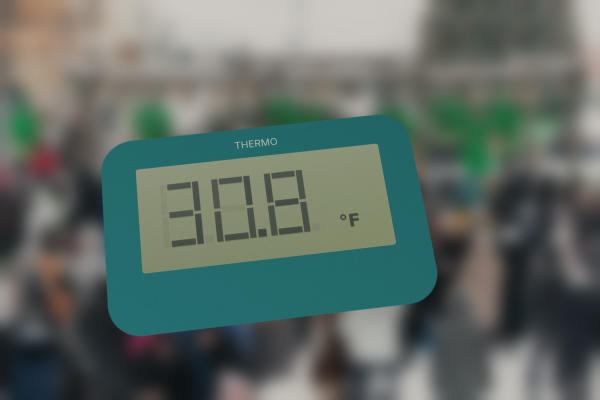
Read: **30.8** °F
